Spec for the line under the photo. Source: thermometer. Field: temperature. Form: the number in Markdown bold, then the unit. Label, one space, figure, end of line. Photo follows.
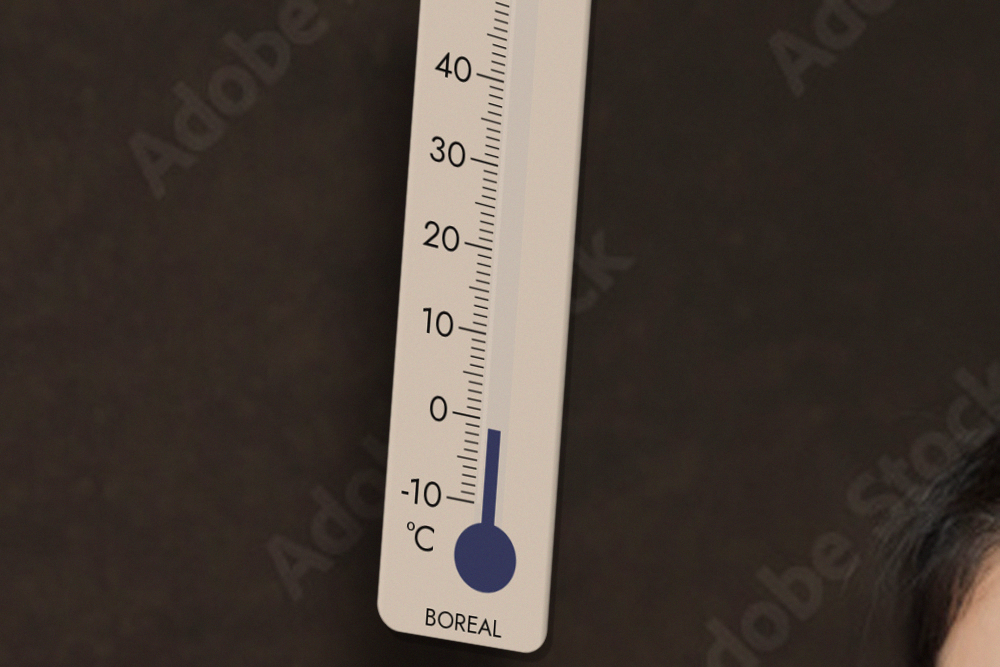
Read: **-1** °C
